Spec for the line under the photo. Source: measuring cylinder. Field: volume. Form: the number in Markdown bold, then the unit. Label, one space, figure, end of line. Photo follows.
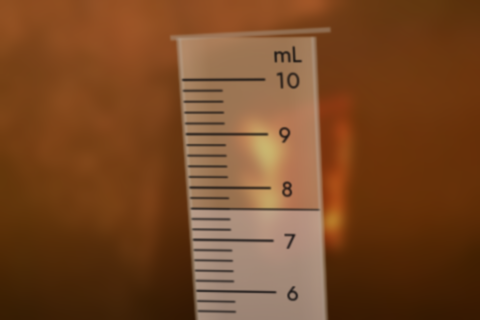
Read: **7.6** mL
